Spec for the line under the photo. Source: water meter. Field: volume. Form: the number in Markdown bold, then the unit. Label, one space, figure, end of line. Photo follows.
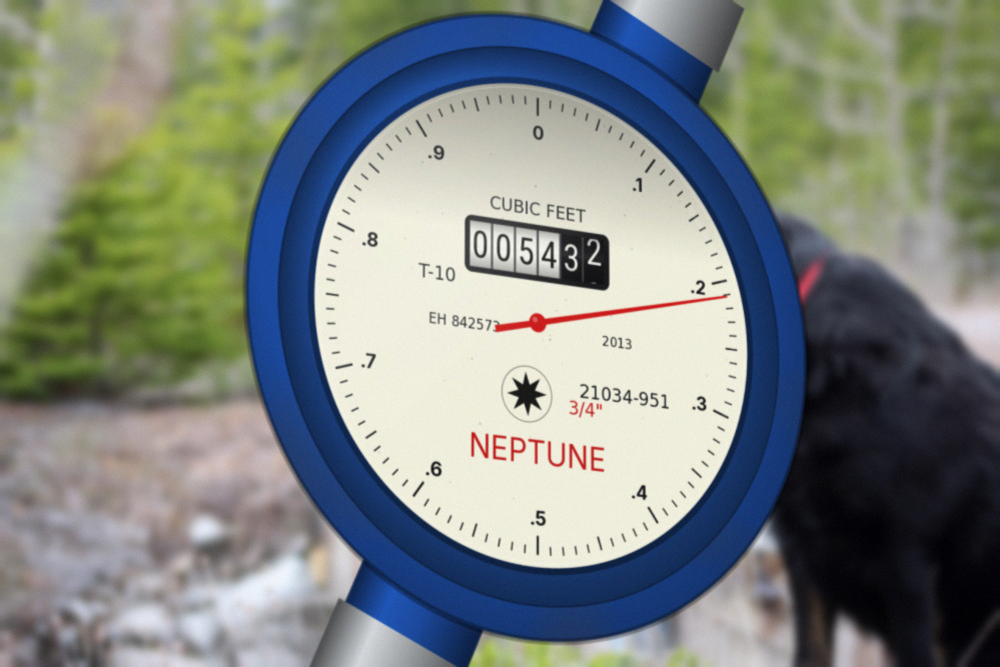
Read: **5432.21** ft³
